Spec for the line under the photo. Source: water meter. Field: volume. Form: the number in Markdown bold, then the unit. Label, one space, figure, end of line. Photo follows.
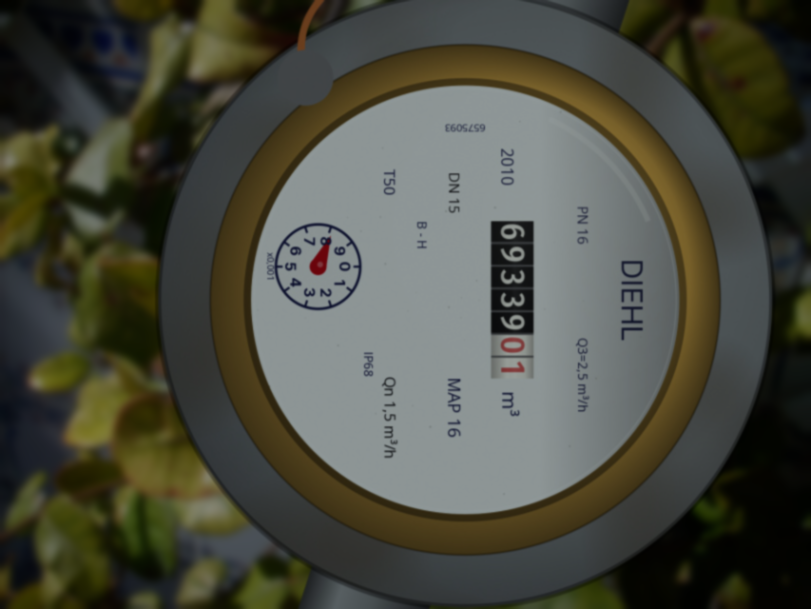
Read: **69339.018** m³
